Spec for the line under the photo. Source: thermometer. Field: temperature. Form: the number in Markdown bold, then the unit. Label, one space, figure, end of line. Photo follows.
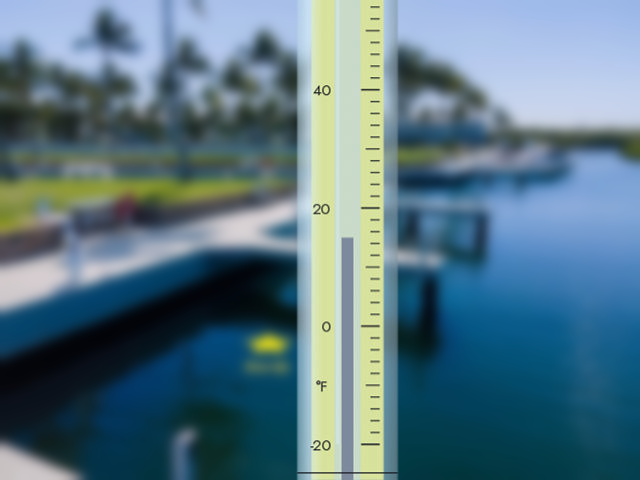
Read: **15** °F
